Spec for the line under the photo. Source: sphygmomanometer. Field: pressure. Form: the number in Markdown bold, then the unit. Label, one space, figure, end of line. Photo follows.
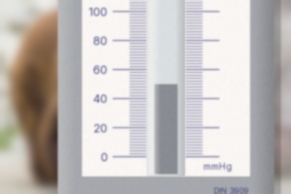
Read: **50** mmHg
